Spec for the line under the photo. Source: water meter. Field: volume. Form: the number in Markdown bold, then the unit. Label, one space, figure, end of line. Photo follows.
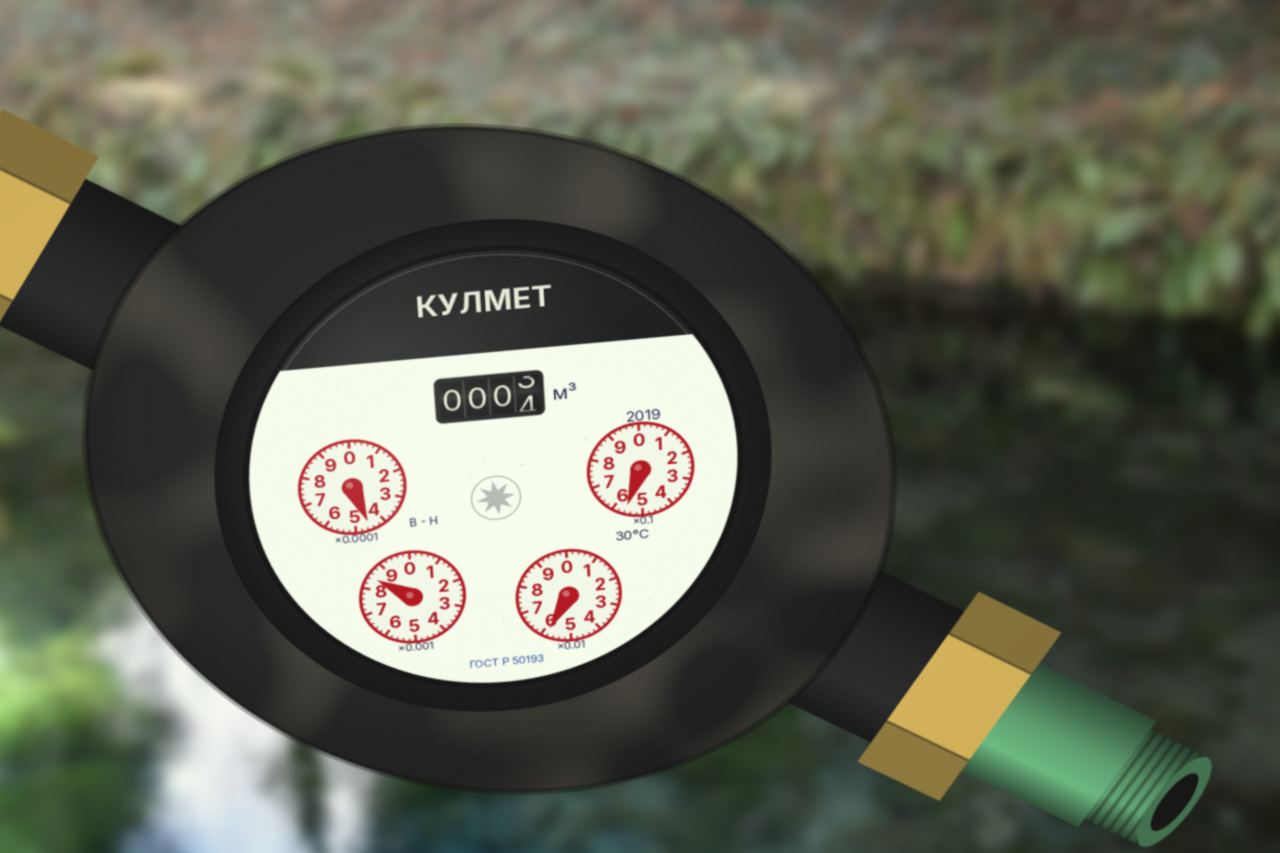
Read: **3.5584** m³
